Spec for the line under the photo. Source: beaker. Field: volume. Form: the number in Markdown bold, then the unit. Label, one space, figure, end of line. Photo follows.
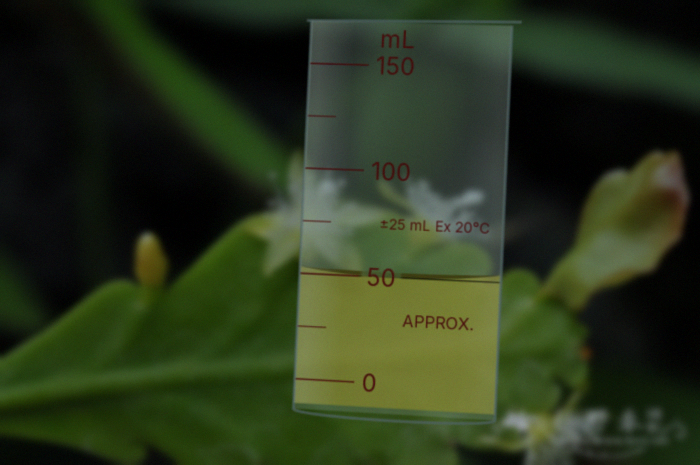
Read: **50** mL
